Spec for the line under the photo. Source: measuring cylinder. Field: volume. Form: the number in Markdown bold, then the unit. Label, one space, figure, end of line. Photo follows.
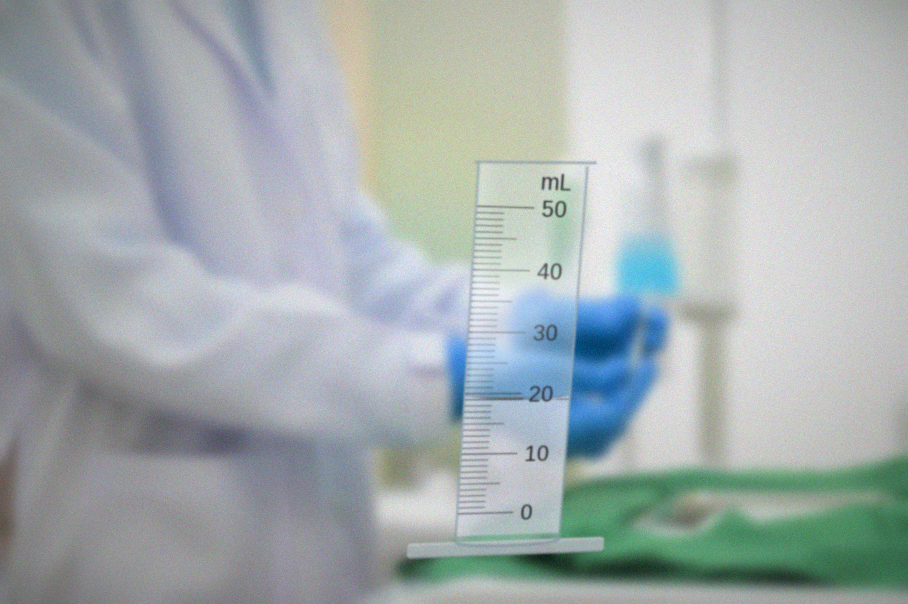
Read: **19** mL
